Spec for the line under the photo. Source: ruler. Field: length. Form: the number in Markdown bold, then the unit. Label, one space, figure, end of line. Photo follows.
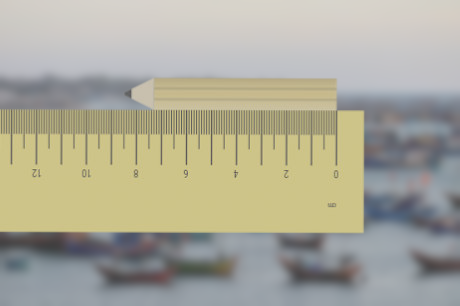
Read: **8.5** cm
